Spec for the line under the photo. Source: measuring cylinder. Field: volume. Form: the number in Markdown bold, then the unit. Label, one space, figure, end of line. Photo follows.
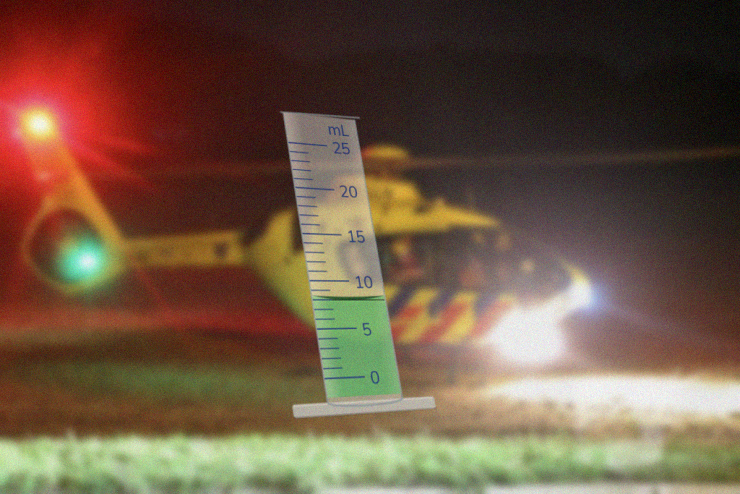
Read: **8** mL
